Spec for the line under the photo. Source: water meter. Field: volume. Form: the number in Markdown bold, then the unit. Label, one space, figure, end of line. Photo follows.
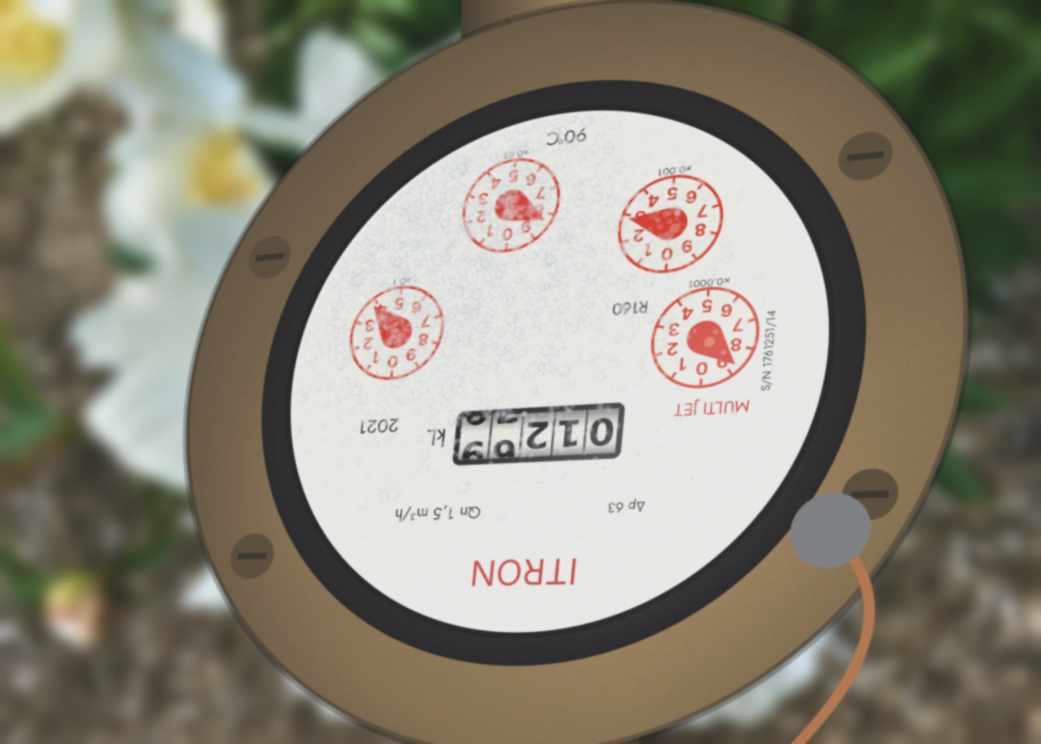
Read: **1269.3828** kL
